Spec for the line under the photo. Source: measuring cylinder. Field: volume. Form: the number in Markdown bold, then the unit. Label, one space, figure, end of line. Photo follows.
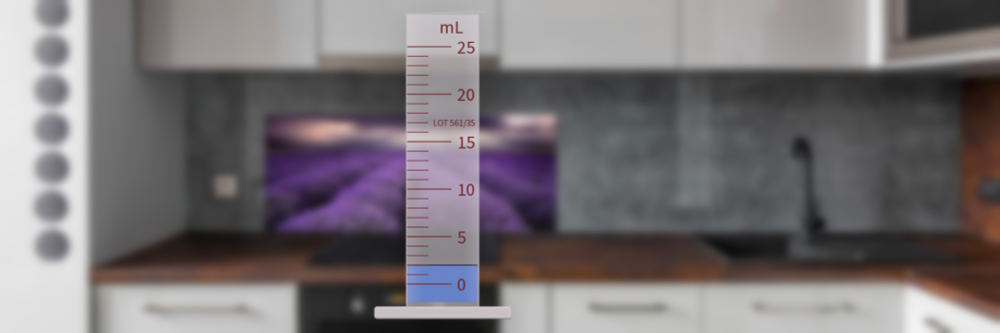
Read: **2** mL
